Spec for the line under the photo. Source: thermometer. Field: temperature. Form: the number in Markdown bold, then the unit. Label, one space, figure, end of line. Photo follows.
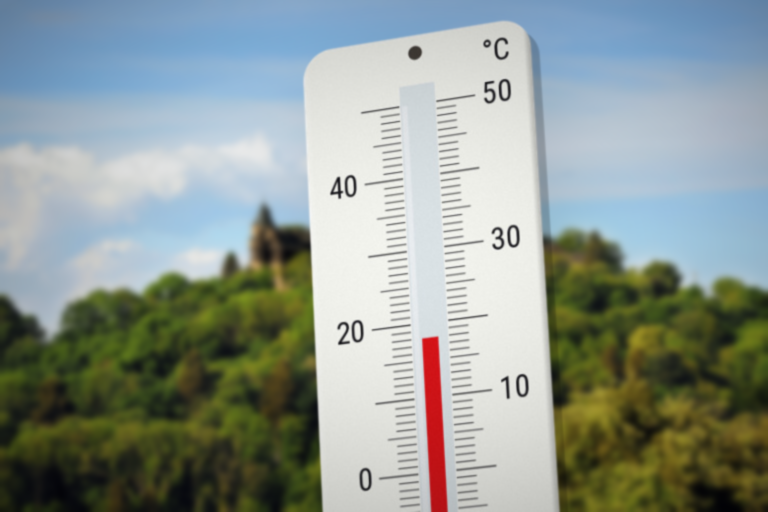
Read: **18** °C
